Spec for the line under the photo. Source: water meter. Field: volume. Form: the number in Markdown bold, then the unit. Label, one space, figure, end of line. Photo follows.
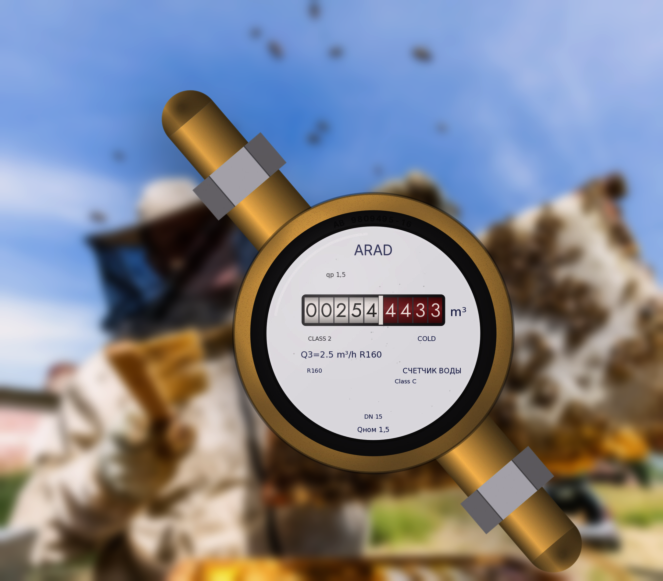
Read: **254.4433** m³
